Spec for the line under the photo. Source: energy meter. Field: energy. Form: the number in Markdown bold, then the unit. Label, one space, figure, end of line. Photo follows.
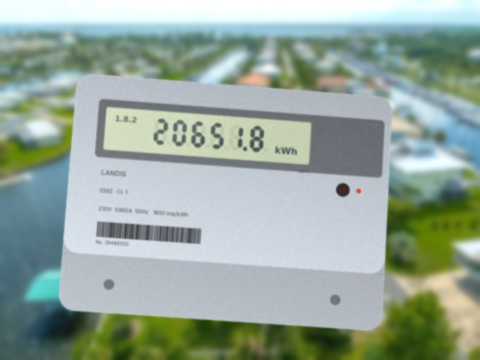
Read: **20651.8** kWh
